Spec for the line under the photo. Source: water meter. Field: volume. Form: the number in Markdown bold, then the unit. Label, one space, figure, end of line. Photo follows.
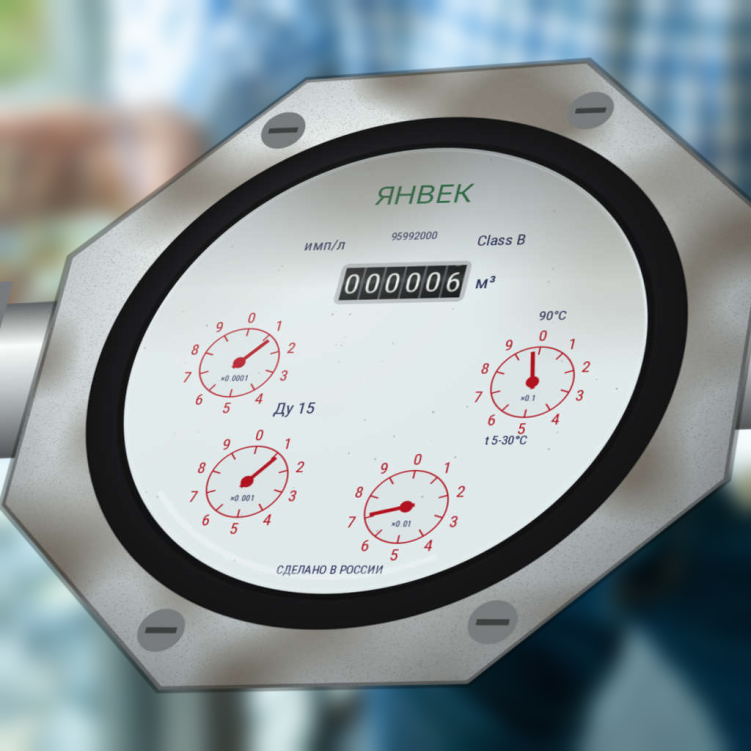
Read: **5.9711** m³
